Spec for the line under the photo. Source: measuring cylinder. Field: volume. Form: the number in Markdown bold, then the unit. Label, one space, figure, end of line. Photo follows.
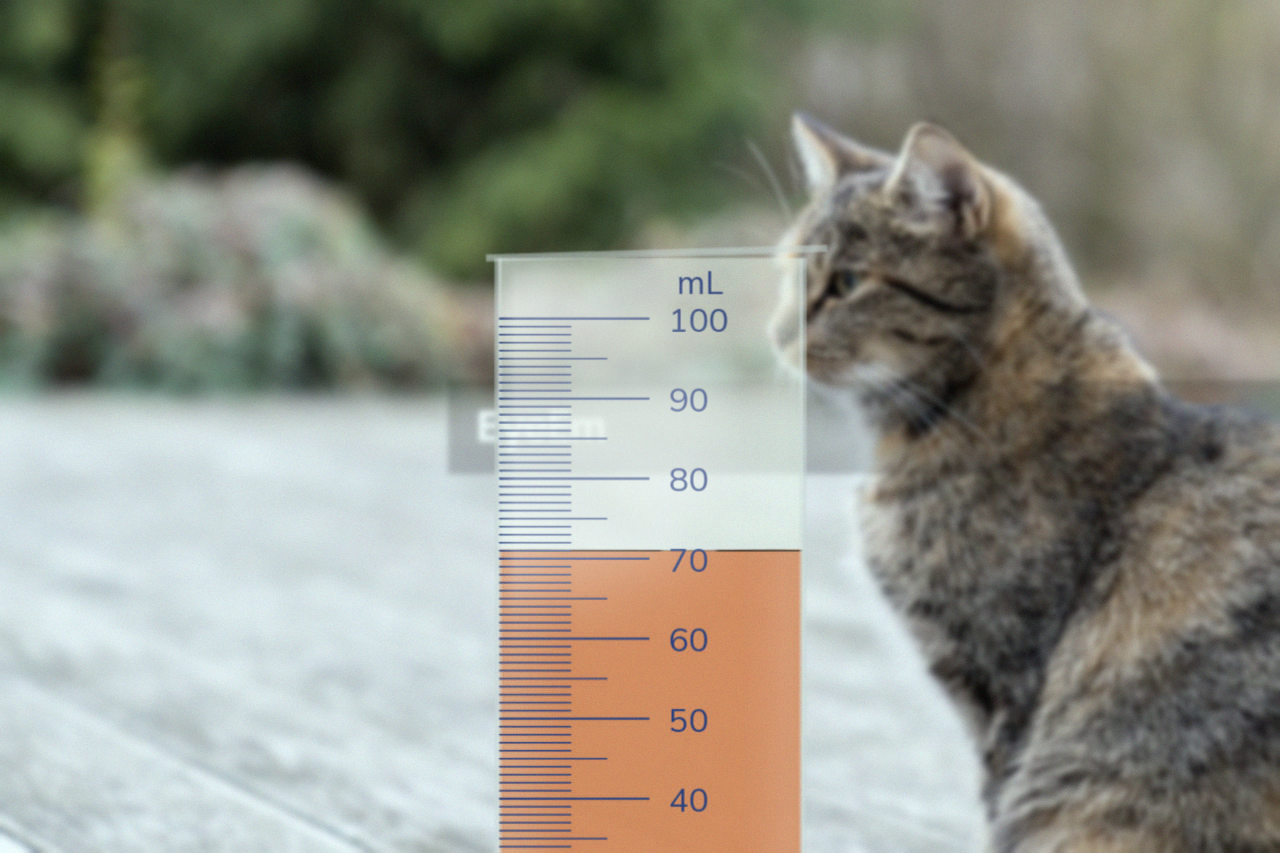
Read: **71** mL
